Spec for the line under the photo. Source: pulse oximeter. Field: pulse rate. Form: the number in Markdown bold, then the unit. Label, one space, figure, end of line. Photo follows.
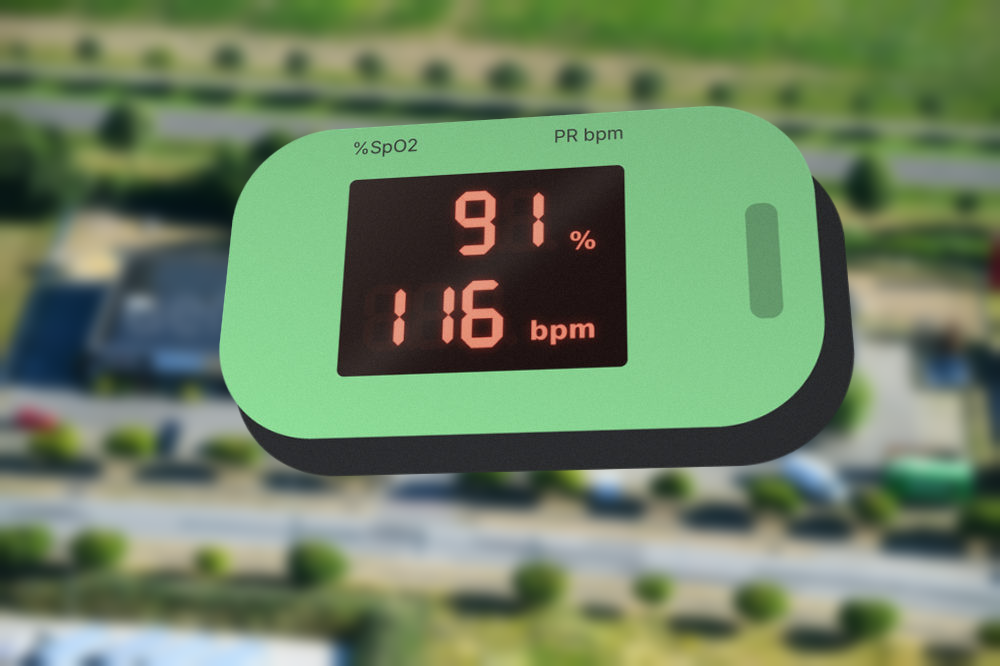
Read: **116** bpm
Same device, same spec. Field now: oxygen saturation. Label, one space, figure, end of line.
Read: **91** %
